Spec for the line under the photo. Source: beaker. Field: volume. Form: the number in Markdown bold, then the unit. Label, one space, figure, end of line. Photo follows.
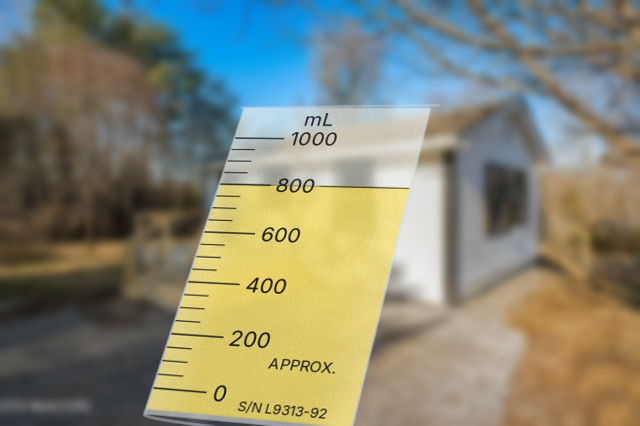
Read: **800** mL
